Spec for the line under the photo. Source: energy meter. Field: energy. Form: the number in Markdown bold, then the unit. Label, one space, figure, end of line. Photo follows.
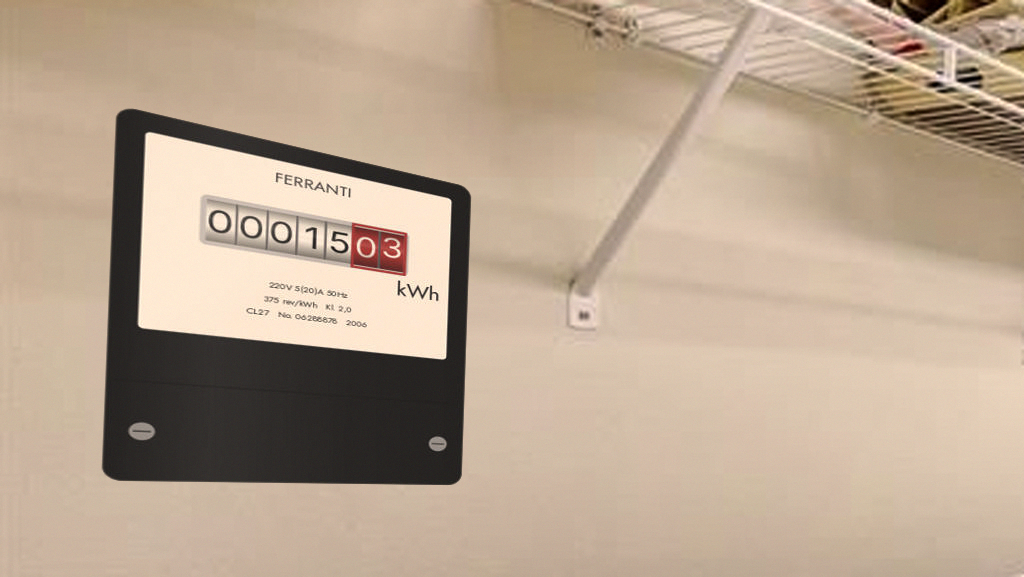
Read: **15.03** kWh
